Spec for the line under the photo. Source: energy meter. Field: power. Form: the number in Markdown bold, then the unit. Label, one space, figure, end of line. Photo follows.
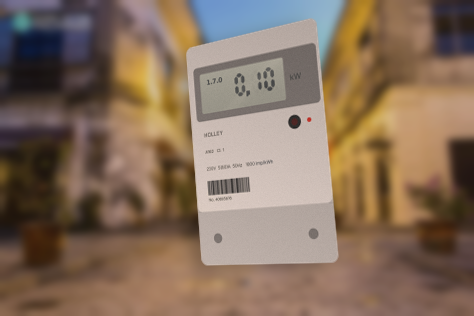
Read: **0.10** kW
